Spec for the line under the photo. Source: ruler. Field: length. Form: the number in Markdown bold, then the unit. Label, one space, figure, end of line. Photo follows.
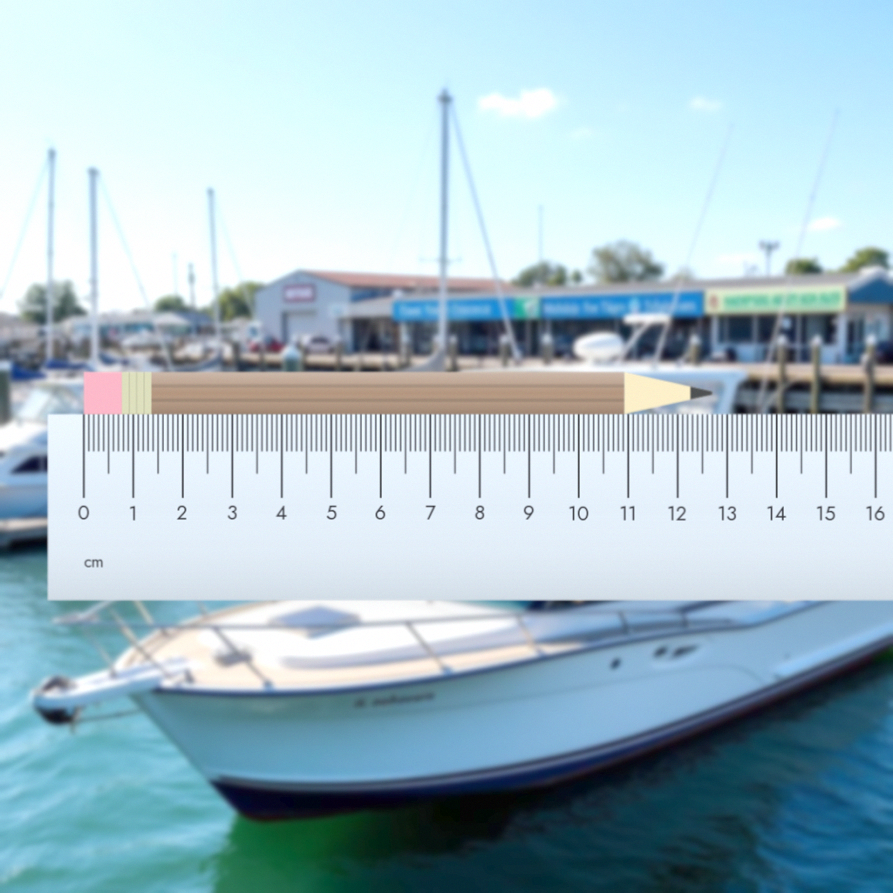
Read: **12.7** cm
